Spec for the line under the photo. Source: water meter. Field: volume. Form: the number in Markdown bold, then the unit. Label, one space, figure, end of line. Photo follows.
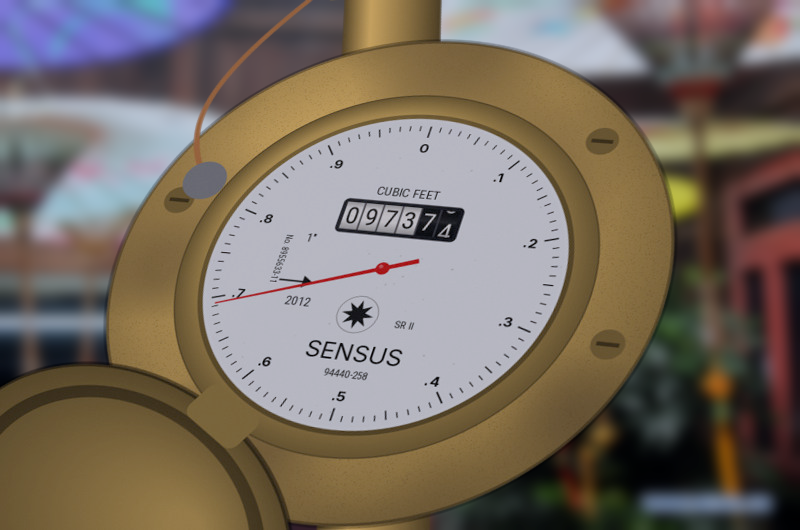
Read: **97373.69** ft³
